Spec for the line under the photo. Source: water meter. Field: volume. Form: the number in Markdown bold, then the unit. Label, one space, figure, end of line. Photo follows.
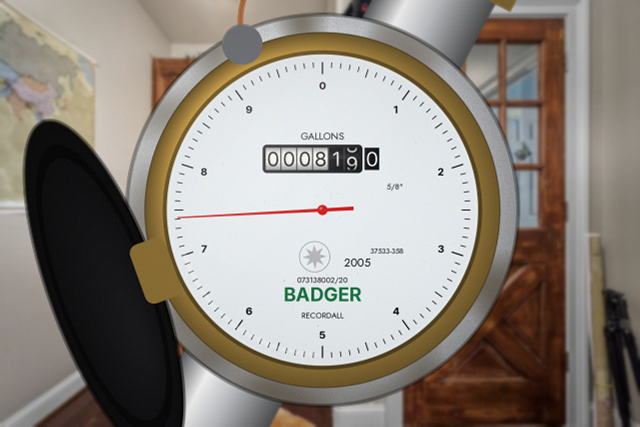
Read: **8187.4** gal
